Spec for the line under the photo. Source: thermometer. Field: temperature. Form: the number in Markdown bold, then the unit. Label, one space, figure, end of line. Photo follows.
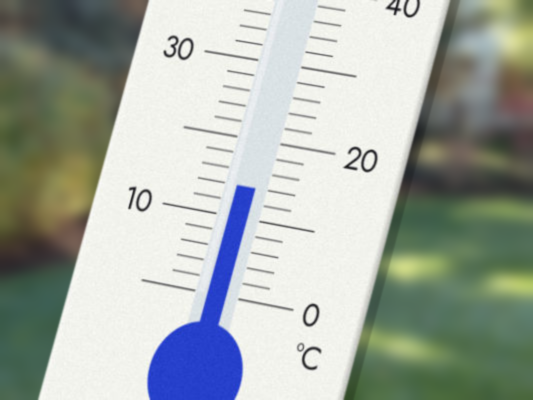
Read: **14** °C
